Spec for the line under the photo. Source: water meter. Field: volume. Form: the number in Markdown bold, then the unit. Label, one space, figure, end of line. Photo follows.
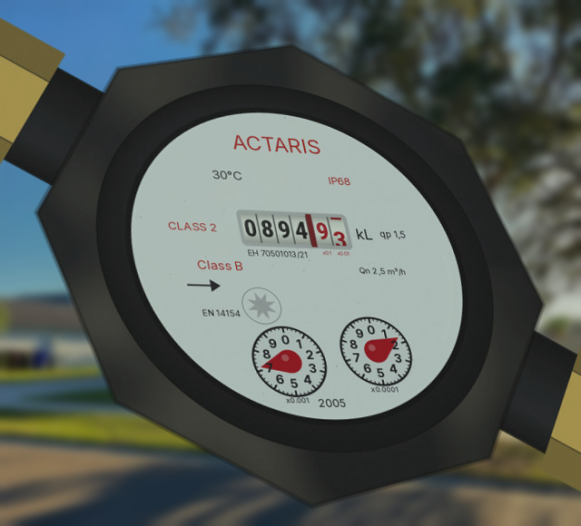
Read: **894.9271** kL
